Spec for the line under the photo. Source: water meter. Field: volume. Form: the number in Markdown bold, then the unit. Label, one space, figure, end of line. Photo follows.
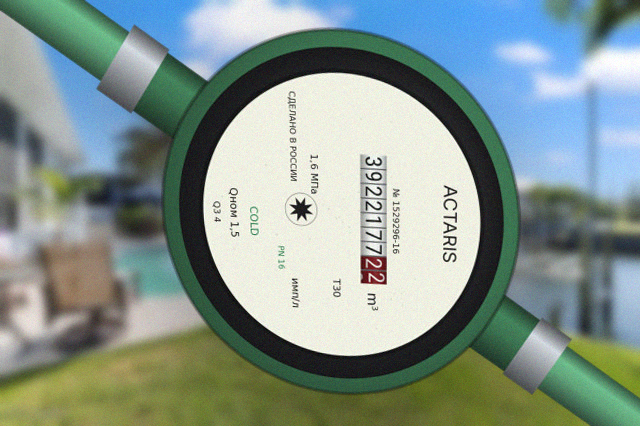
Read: **3922177.22** m³
